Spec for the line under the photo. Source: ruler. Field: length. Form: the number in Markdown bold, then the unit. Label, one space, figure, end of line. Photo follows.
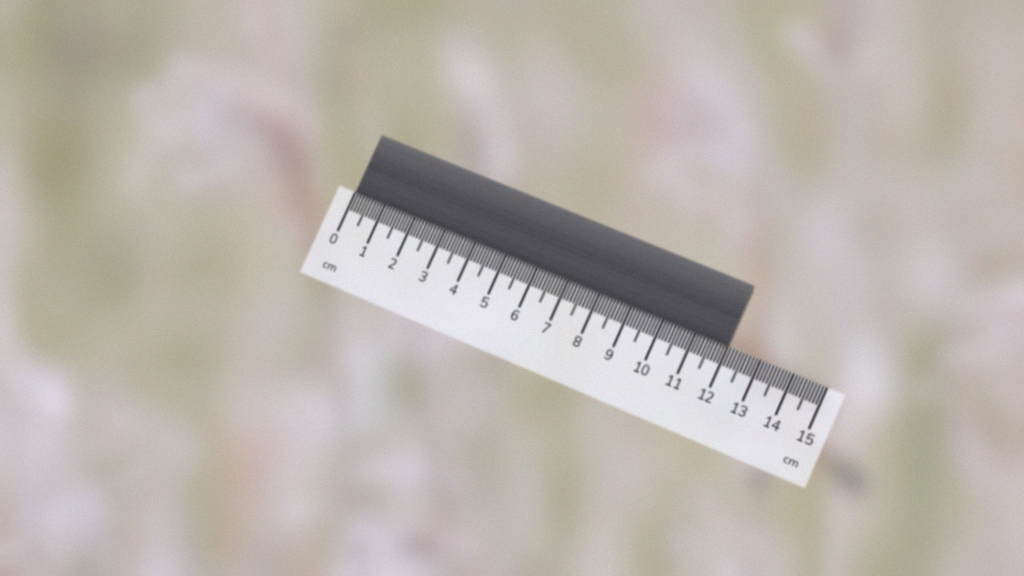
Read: **12** cm
